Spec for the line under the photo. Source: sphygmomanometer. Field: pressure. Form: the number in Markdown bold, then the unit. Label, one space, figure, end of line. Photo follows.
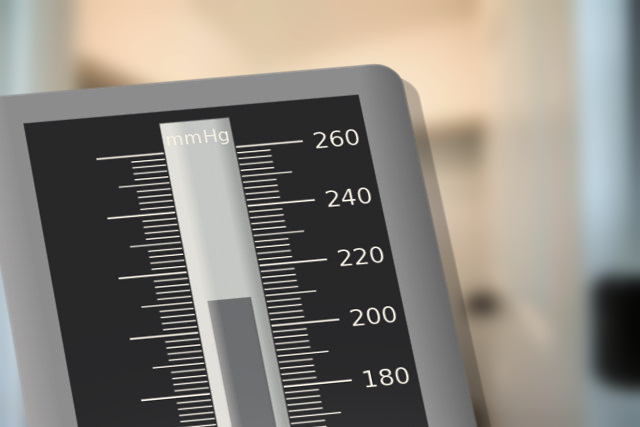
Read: **210** mmHg
